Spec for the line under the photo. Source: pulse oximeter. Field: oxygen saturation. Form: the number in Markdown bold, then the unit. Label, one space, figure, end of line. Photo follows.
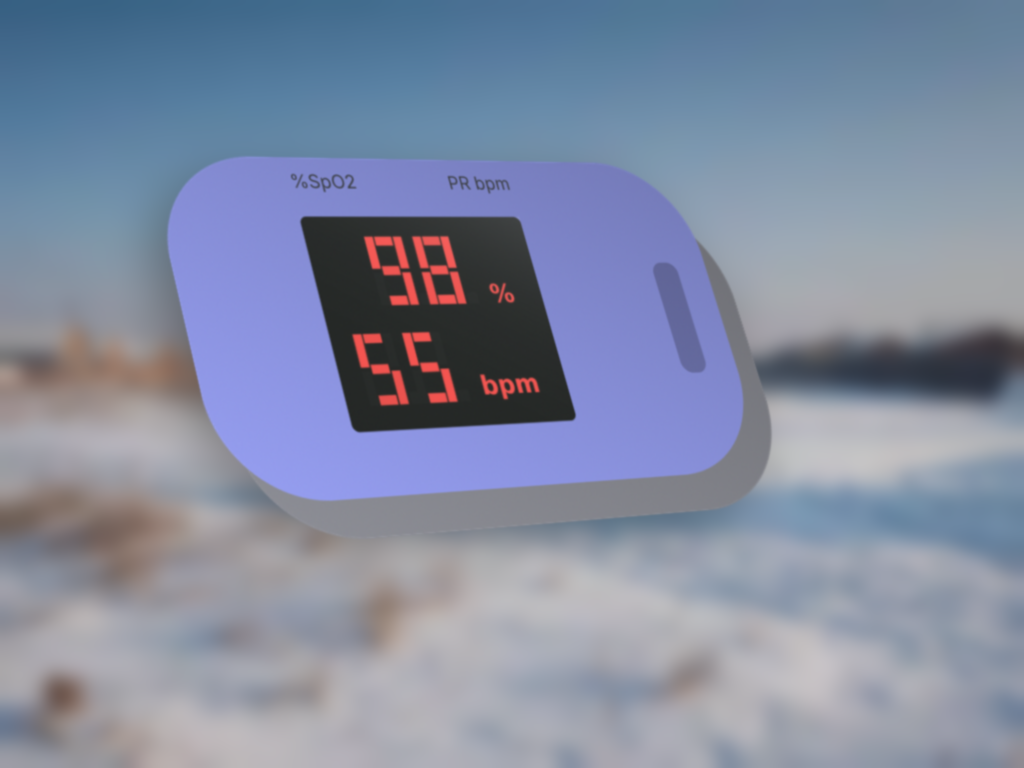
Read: **98** %
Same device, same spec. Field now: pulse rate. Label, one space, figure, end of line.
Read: **55** bpm
